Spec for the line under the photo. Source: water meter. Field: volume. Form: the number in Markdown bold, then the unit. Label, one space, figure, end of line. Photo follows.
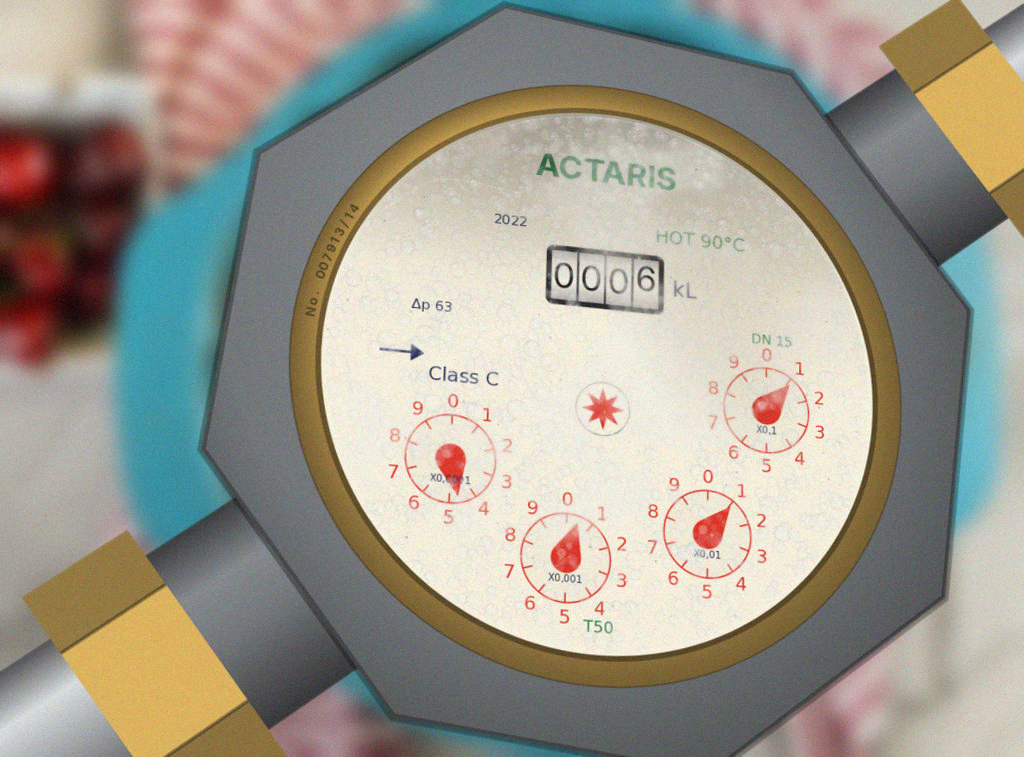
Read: **6.1104** kL
